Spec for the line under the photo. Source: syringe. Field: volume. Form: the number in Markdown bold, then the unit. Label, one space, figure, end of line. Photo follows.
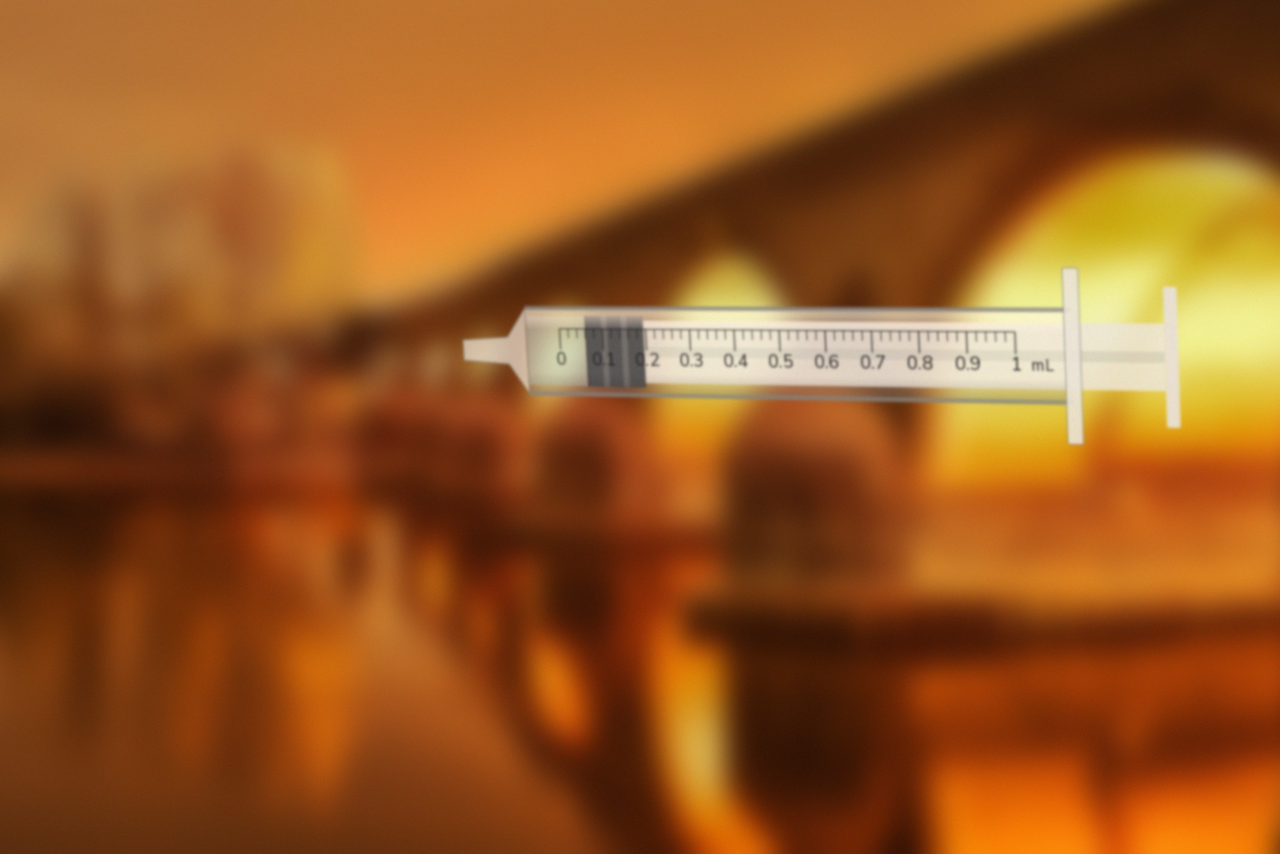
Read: **0.06** mL
